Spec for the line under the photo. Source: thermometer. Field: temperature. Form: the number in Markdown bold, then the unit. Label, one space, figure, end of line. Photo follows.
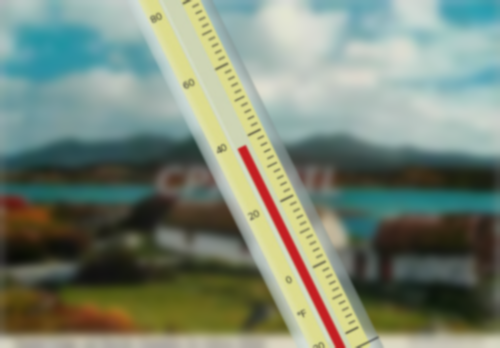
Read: **38** °F
